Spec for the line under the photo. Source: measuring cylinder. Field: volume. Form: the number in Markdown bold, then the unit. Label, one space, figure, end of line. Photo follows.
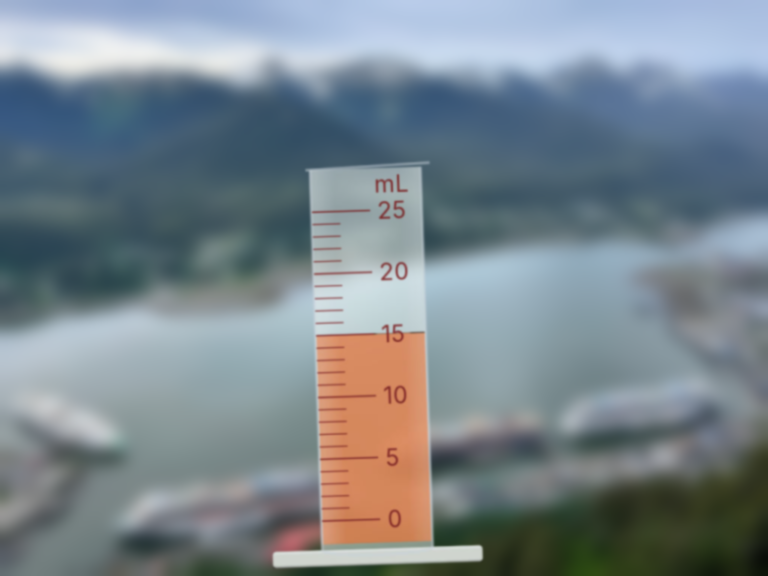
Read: **15** mL
